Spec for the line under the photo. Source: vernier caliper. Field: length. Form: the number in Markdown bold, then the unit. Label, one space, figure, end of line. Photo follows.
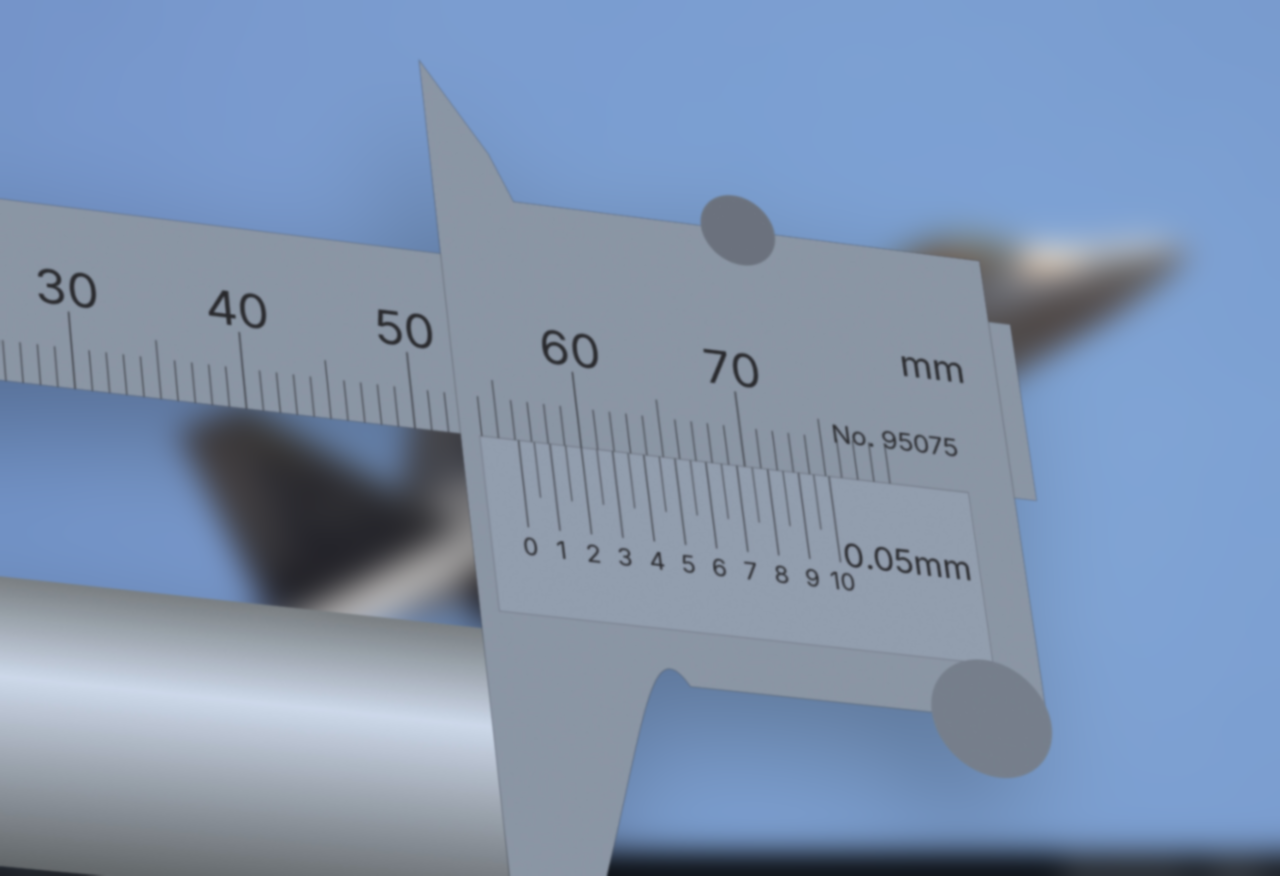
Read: **56.2** mm
